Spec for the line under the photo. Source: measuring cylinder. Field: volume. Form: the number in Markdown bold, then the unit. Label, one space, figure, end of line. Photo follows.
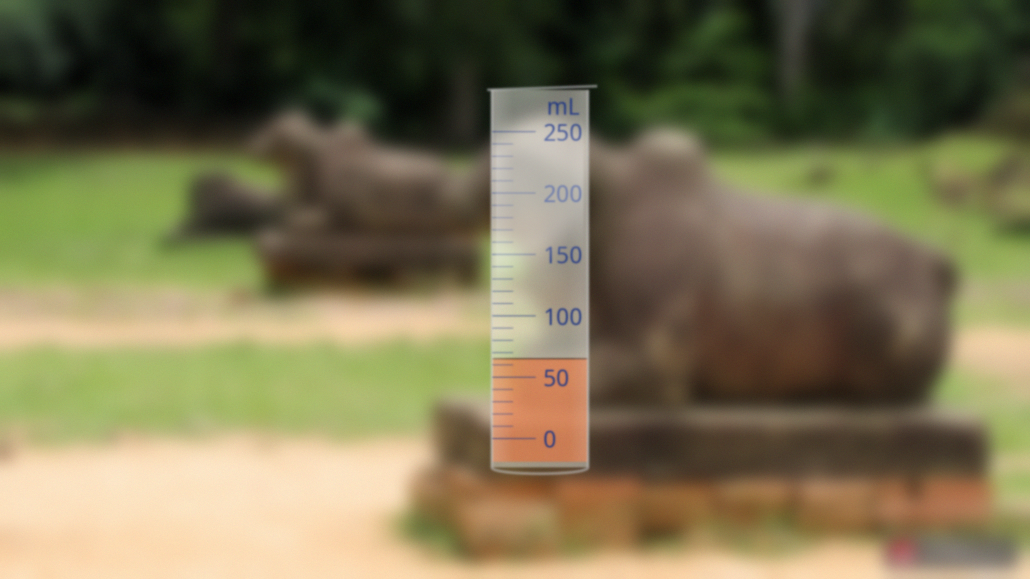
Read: **65** mL
